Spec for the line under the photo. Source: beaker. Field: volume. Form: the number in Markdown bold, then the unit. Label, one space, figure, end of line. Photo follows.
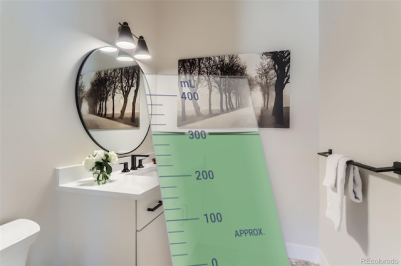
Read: **300** mL
